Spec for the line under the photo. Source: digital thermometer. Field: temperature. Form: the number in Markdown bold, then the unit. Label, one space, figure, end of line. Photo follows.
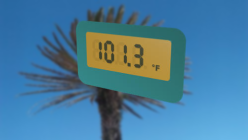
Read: **101.3** °F
